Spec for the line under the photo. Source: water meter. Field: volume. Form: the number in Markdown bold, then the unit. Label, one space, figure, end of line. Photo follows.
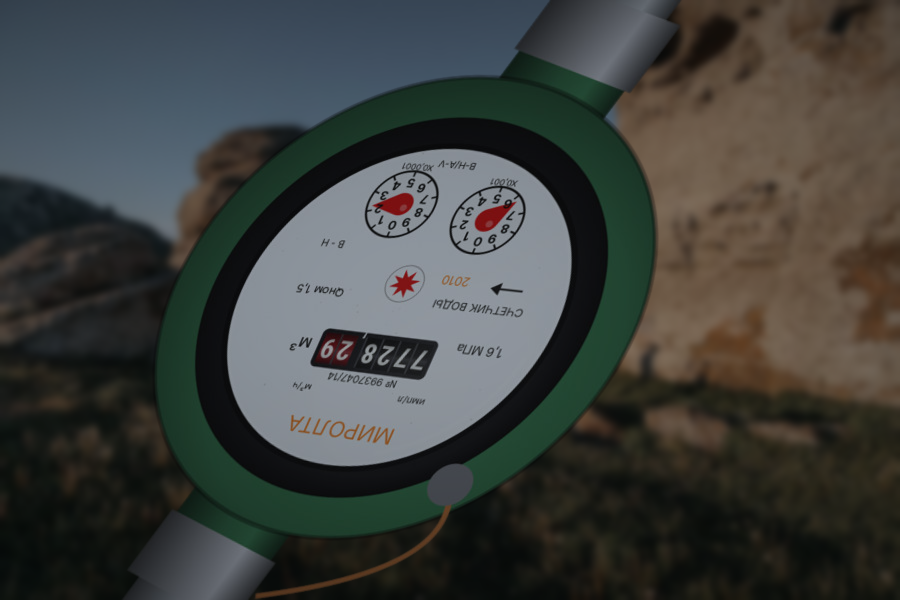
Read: **7728.2962** m³
